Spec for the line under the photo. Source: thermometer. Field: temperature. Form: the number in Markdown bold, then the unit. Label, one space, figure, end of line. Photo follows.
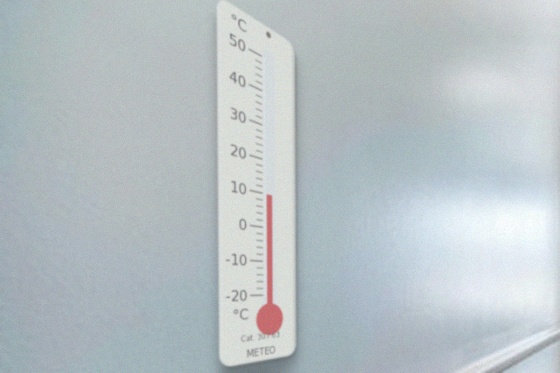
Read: **10** °C
